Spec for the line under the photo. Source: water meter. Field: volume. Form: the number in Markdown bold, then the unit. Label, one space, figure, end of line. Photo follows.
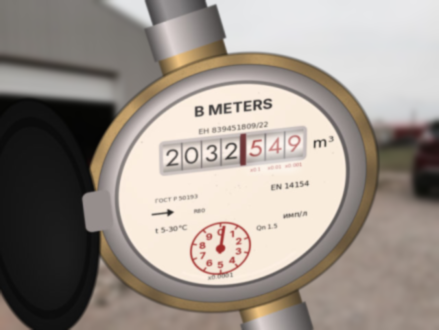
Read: **2032.5490** m³
